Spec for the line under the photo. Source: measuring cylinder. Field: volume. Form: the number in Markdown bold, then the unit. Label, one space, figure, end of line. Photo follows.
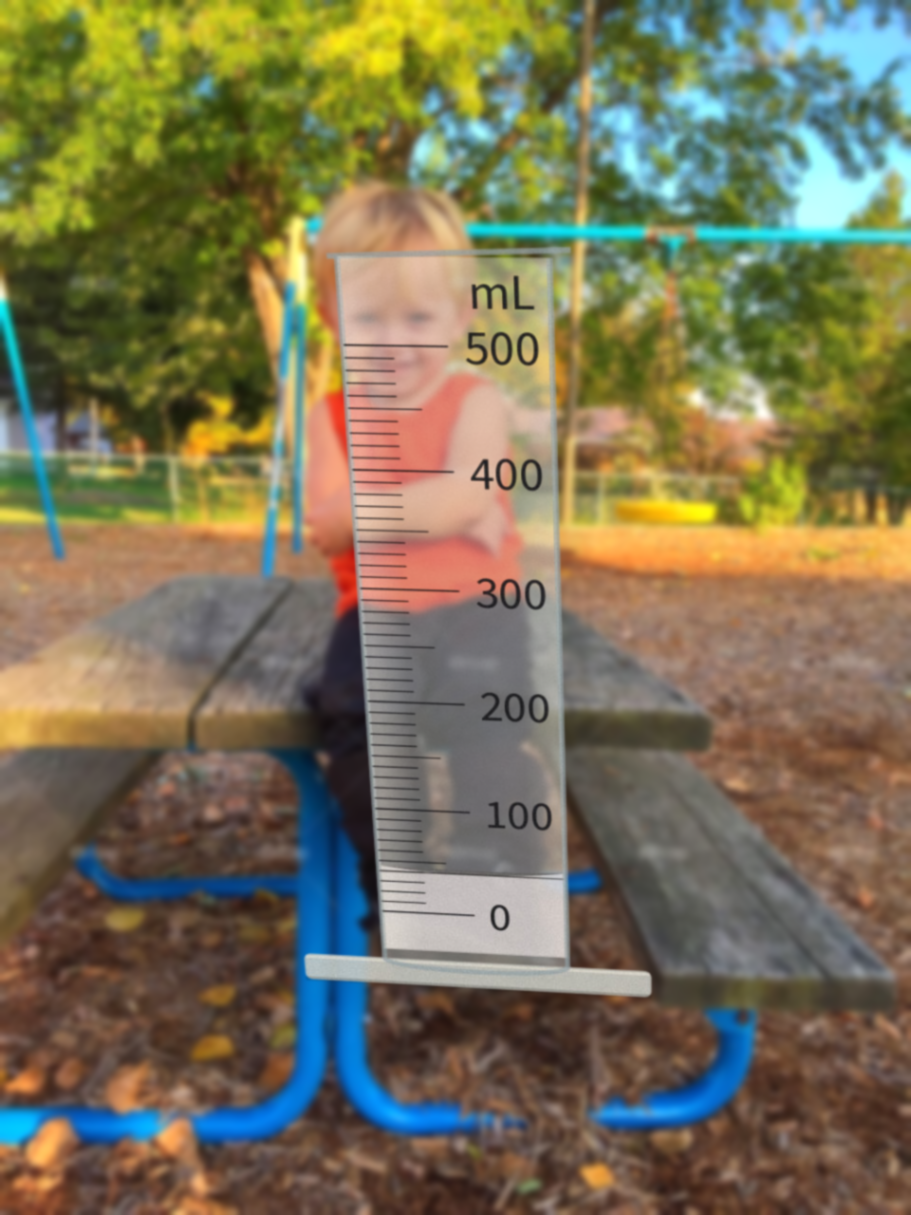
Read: **40** mL
